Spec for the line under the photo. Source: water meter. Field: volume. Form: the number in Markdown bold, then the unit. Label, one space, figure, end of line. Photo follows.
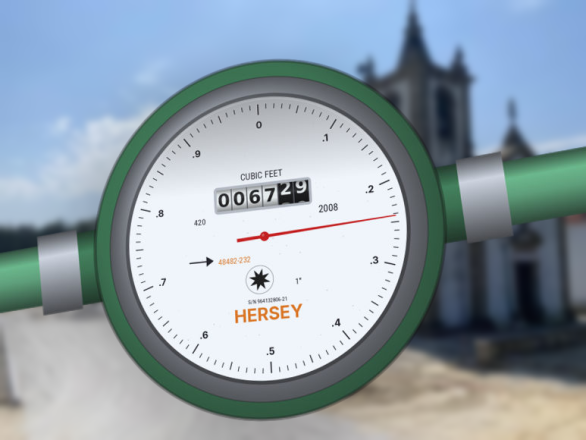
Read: **6729.24** ft³
